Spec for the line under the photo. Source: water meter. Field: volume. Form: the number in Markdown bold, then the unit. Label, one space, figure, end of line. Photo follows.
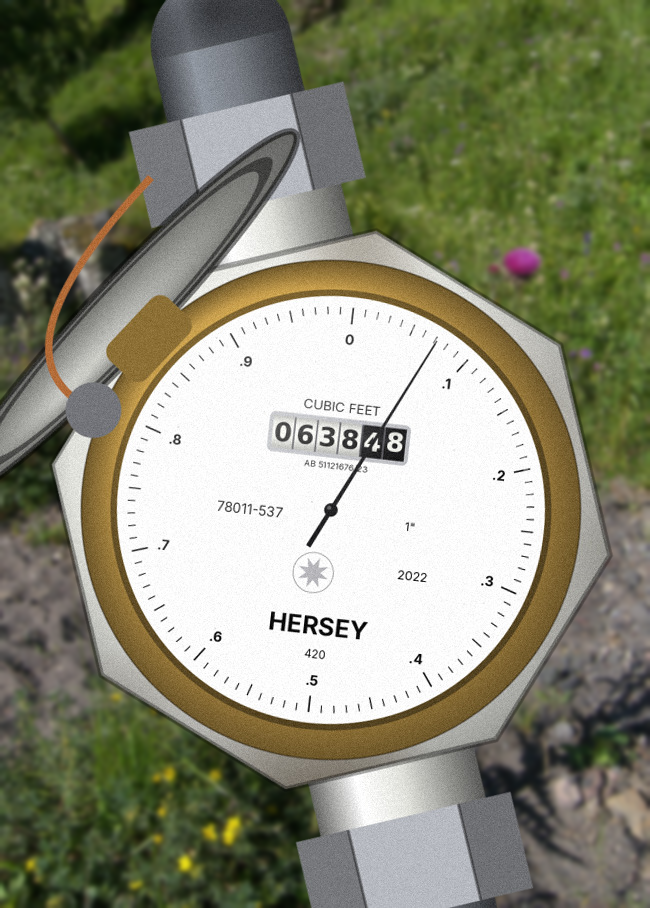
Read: **63848.07** ft³
